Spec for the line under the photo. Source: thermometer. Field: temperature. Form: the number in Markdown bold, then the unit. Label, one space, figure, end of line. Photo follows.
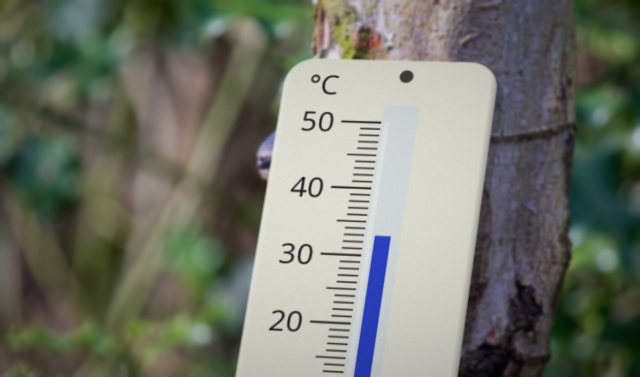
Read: **33** °C
